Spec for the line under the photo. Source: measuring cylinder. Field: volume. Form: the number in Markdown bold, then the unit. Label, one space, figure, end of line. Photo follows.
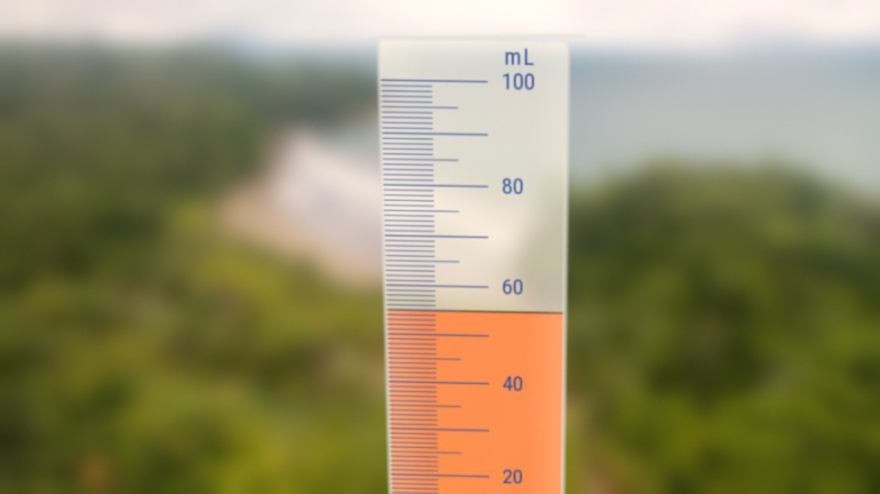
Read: **55** mL
